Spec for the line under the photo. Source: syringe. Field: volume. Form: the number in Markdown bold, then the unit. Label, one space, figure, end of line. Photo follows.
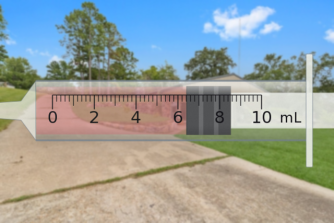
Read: **6.4** mL
